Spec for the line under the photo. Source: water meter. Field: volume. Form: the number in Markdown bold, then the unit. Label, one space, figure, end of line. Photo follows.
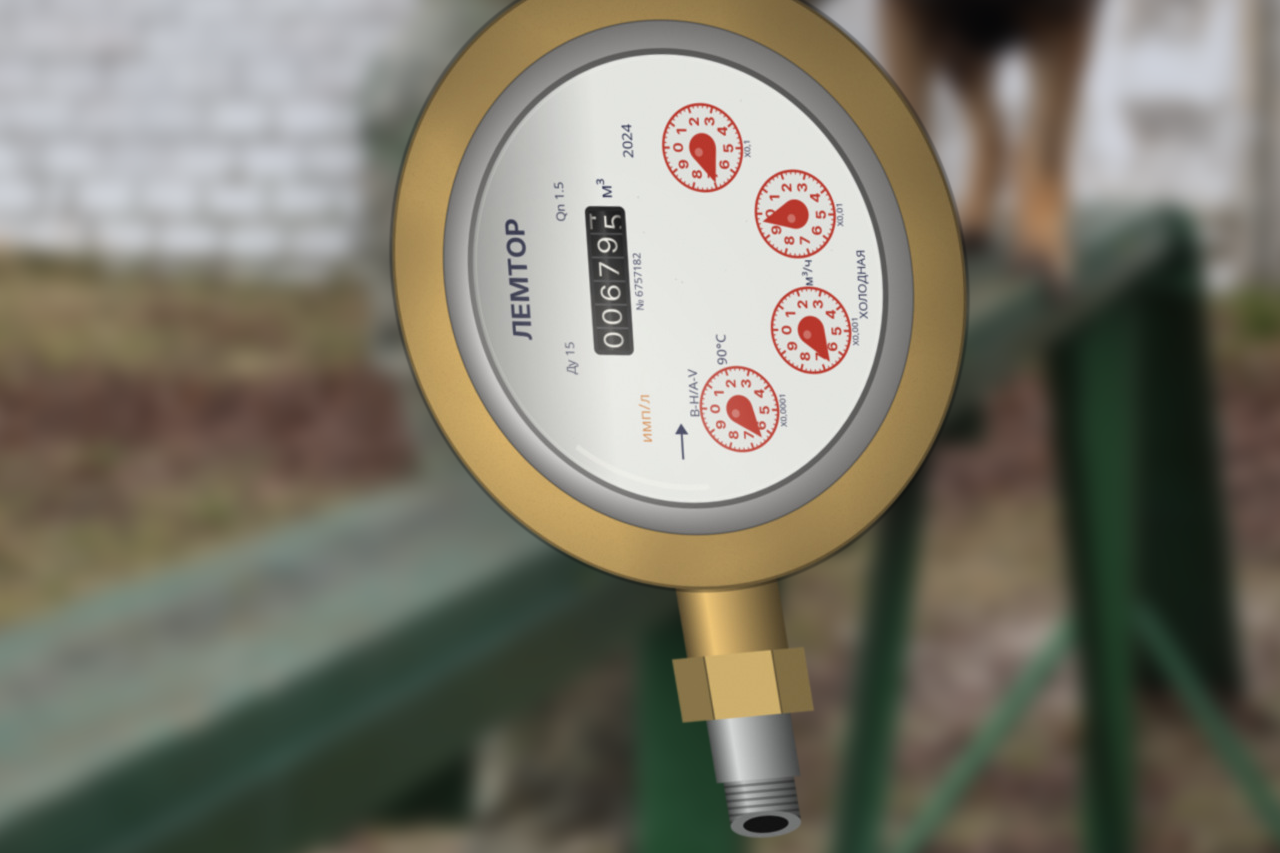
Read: **6794.6966** m³
